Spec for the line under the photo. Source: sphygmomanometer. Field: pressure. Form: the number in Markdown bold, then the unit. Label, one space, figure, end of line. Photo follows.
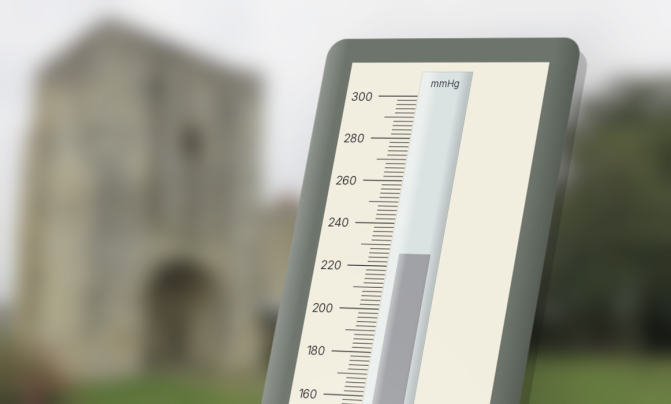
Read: **226** mmHg
